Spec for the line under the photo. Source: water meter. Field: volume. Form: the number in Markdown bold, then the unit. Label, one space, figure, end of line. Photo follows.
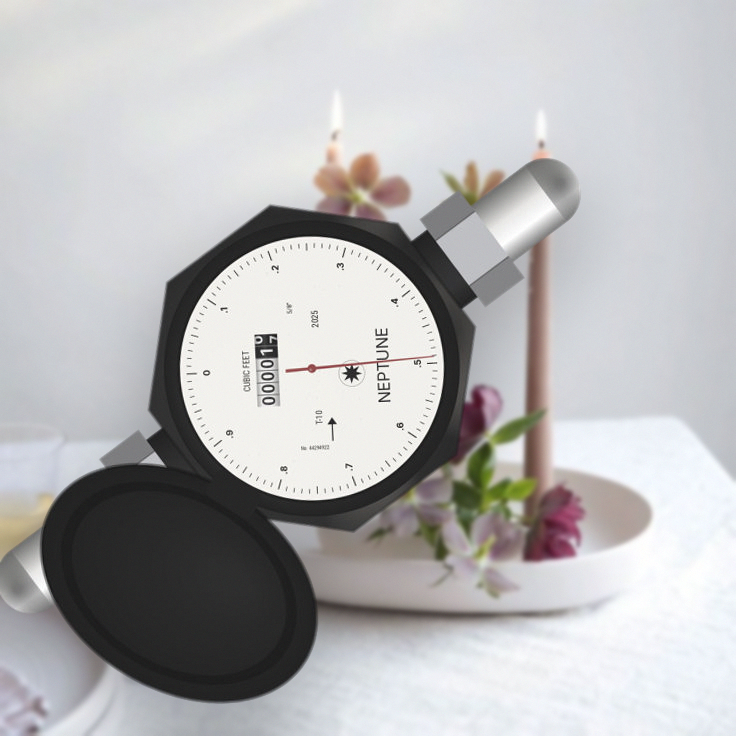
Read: **16.49** ft³
